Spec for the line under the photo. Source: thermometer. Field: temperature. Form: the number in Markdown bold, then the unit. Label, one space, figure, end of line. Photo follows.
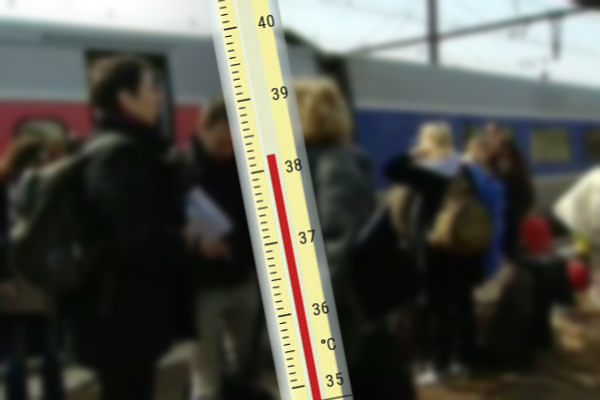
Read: **38.2** °C
